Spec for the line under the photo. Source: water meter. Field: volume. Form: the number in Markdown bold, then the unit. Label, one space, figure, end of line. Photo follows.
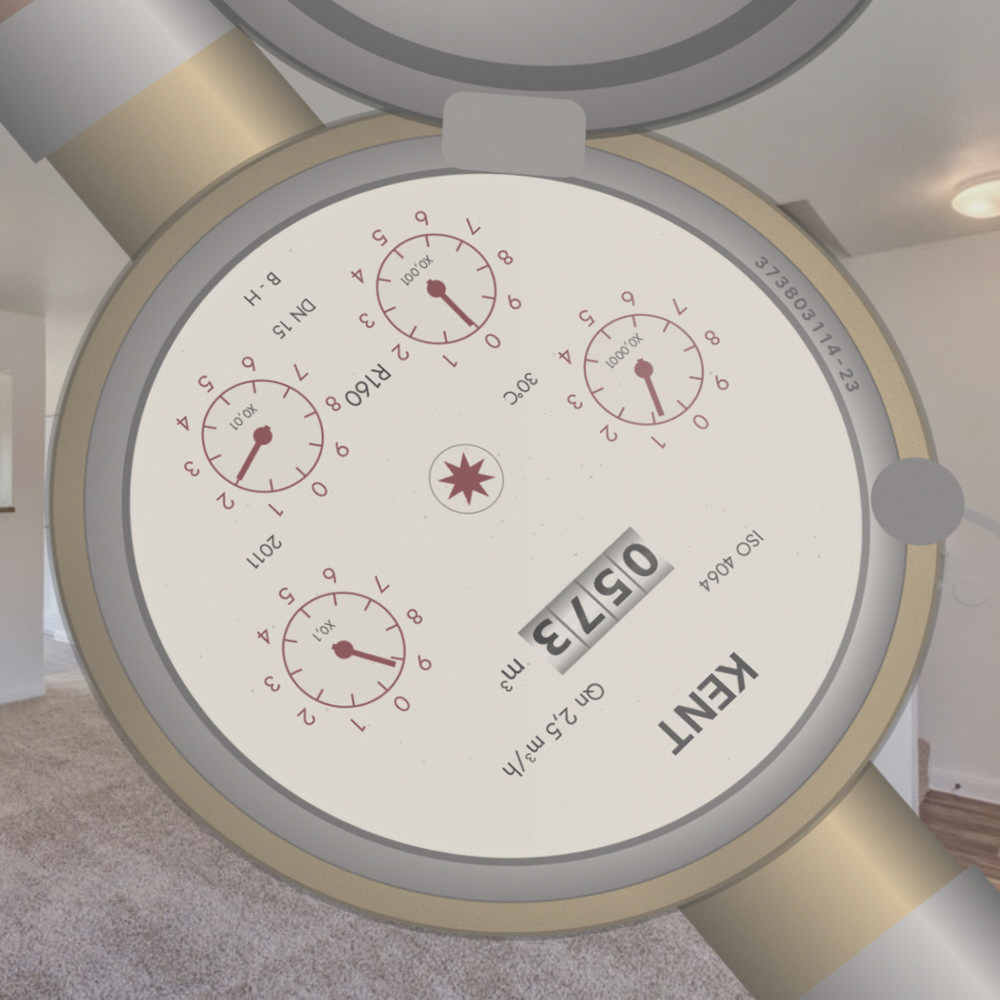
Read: **572.9200** m³
